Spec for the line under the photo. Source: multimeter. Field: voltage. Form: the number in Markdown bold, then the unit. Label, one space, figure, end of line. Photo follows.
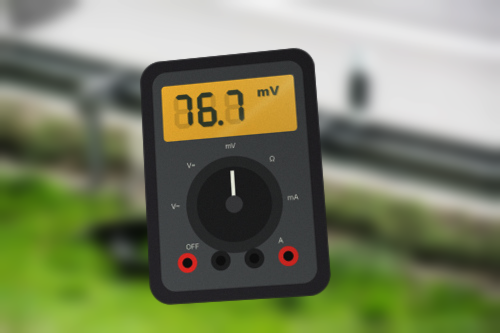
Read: **76.7** mV
